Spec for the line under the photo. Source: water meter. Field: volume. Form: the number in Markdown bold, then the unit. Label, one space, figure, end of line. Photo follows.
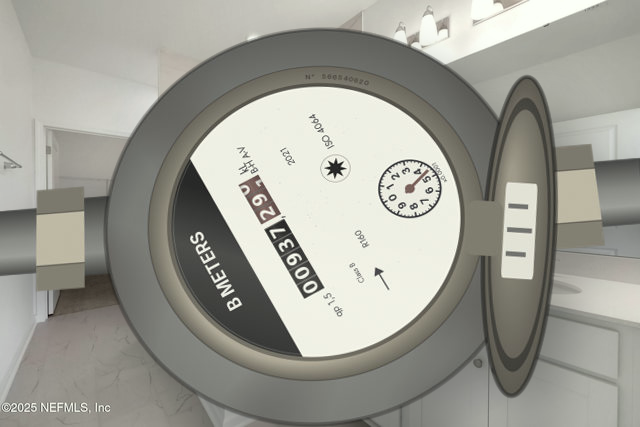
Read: **937.2904** kL
